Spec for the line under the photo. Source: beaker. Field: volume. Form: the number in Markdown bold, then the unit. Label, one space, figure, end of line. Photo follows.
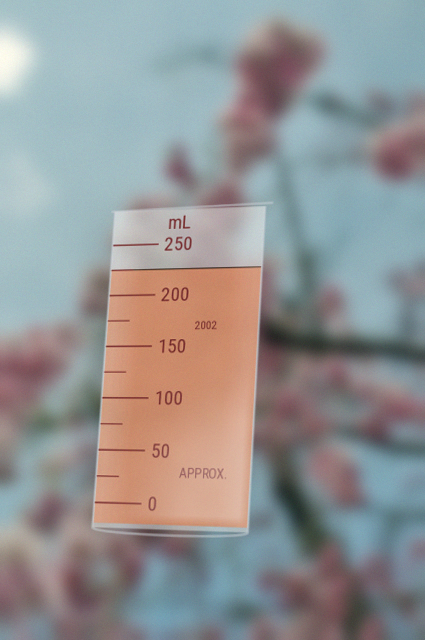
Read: **225** mL
